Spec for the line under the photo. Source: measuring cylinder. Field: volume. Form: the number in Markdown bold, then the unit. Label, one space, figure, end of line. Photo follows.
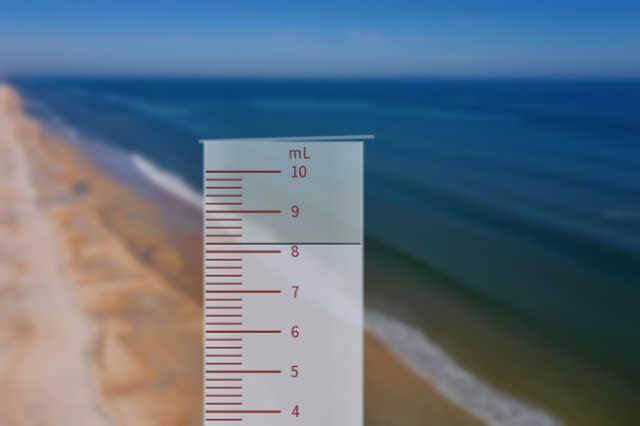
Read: **8.2** mL
